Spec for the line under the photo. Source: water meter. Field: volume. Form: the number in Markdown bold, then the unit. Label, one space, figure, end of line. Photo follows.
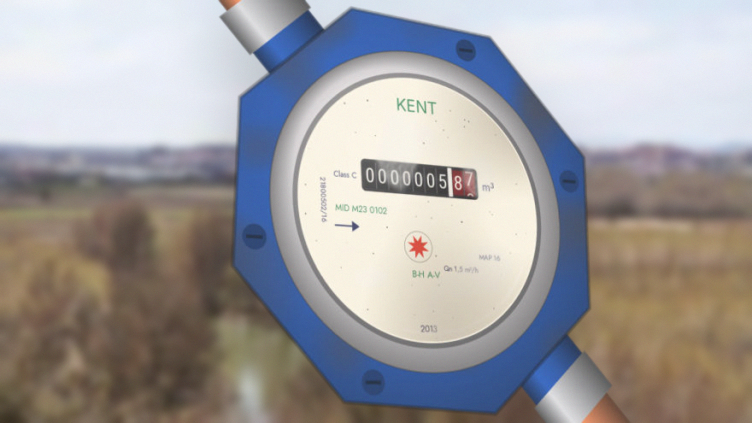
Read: **5.87** m³
